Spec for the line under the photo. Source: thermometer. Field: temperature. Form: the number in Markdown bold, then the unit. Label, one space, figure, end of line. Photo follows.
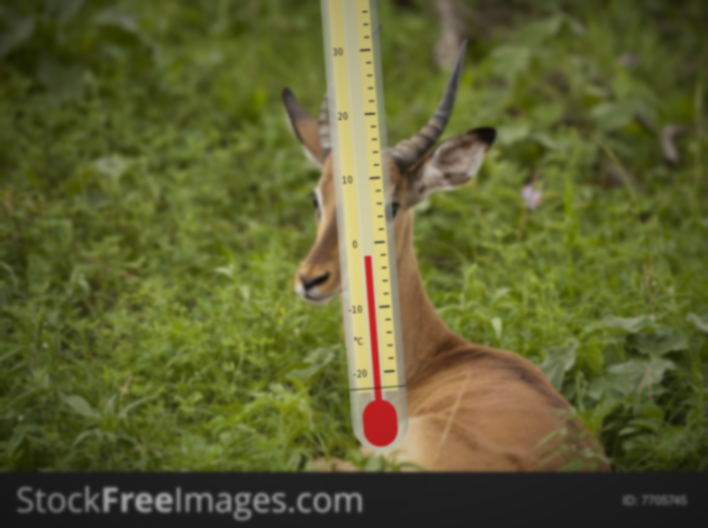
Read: **-2** °C
